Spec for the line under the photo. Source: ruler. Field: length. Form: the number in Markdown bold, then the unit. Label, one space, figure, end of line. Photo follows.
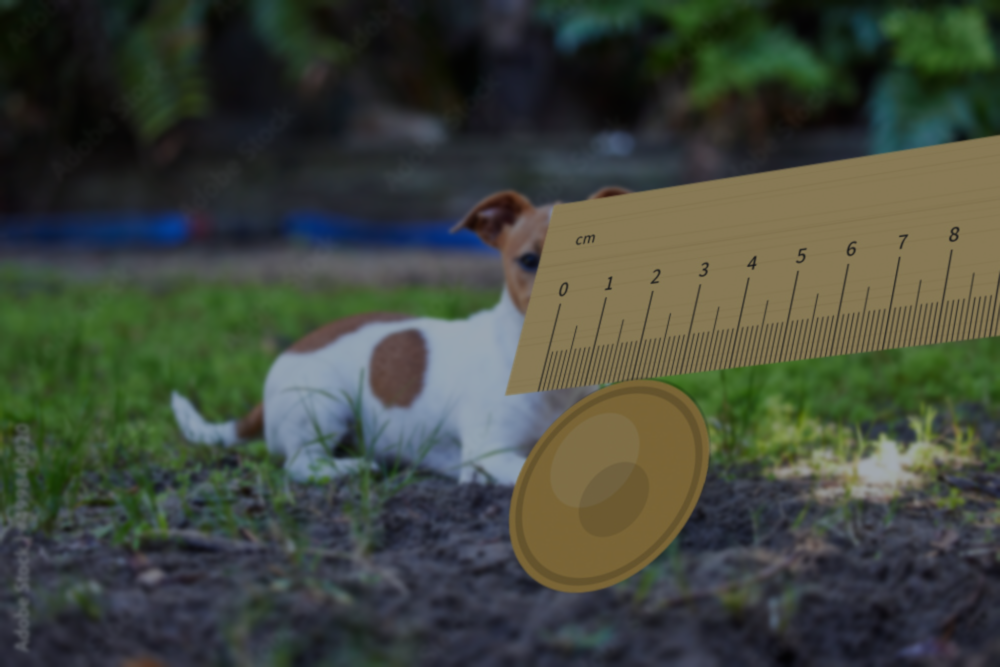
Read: **4** cm
